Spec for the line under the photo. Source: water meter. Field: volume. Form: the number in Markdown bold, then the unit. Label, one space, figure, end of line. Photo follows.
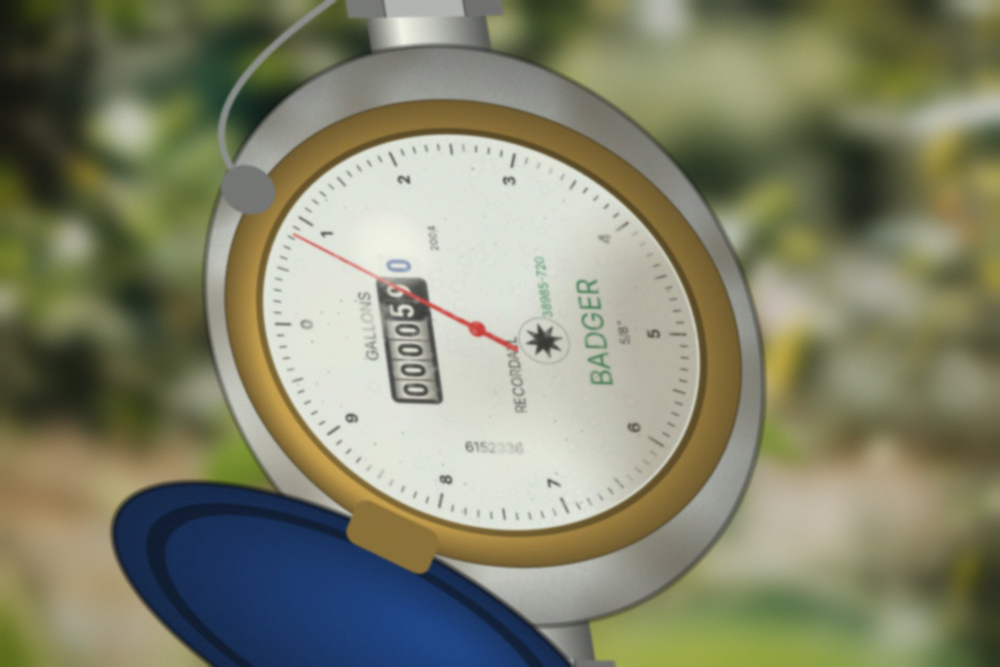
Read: **590.8** gal
